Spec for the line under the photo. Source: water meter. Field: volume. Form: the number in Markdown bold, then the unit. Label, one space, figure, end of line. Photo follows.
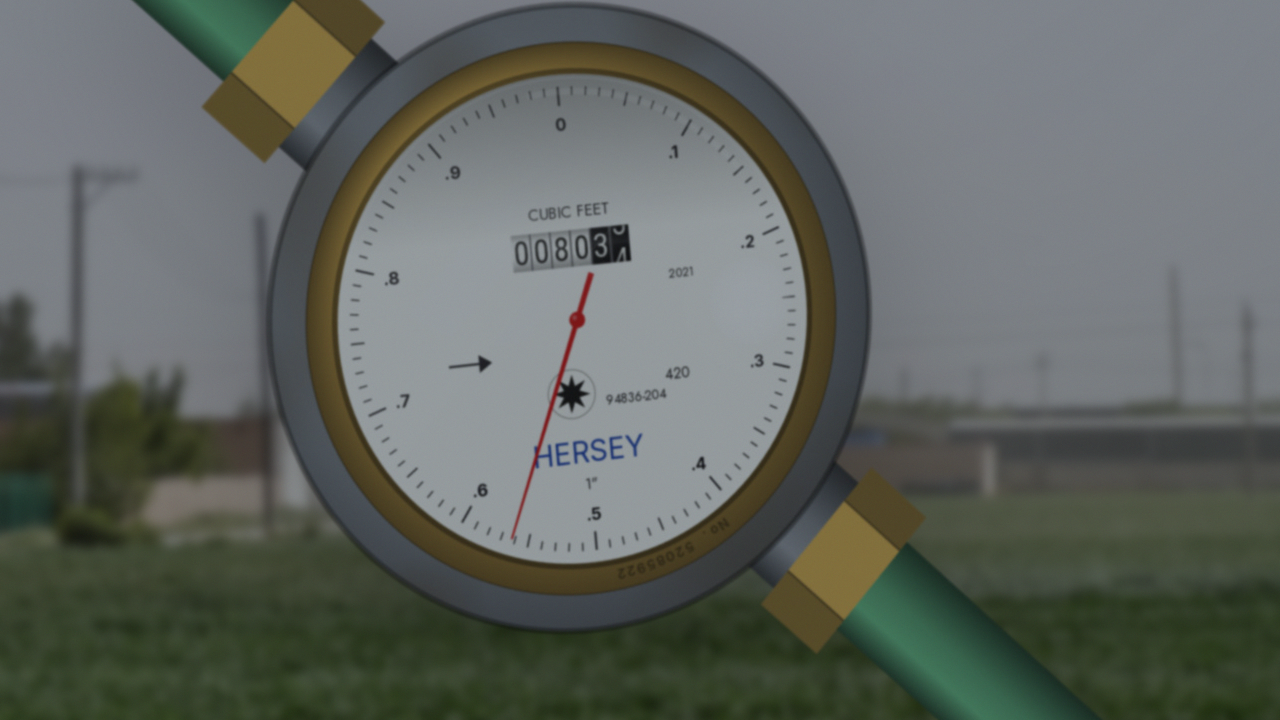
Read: **8033.56** ft³
